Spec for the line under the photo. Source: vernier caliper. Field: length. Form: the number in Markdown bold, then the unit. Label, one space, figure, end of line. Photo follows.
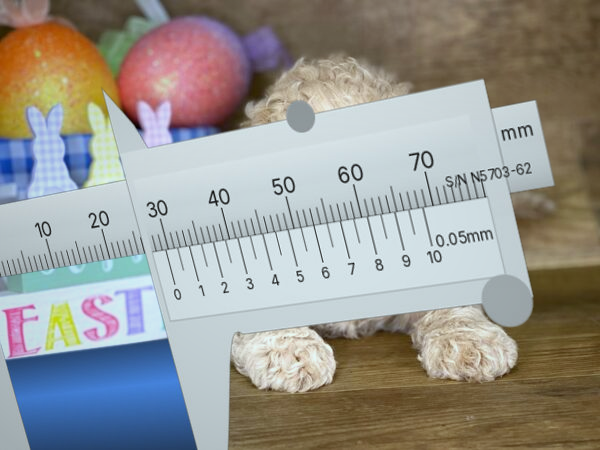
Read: **29.6** mm
